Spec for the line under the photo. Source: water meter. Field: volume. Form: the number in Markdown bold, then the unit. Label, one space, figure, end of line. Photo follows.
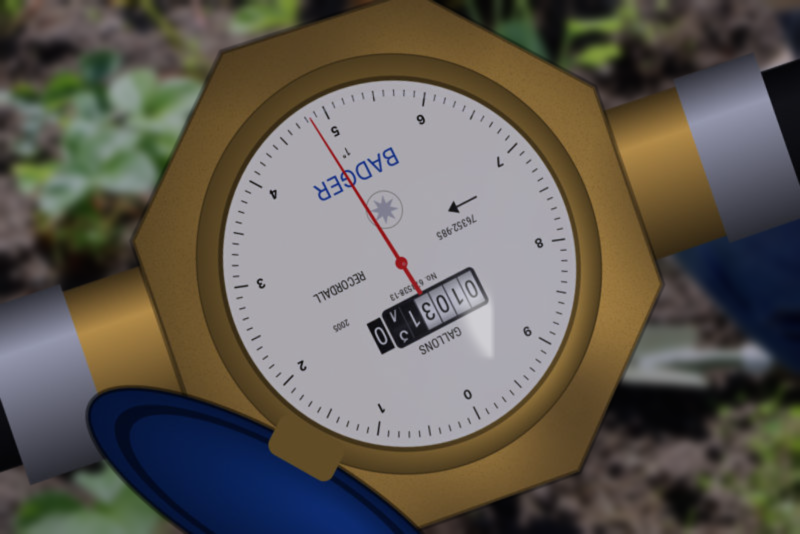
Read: **103134.8** gal
